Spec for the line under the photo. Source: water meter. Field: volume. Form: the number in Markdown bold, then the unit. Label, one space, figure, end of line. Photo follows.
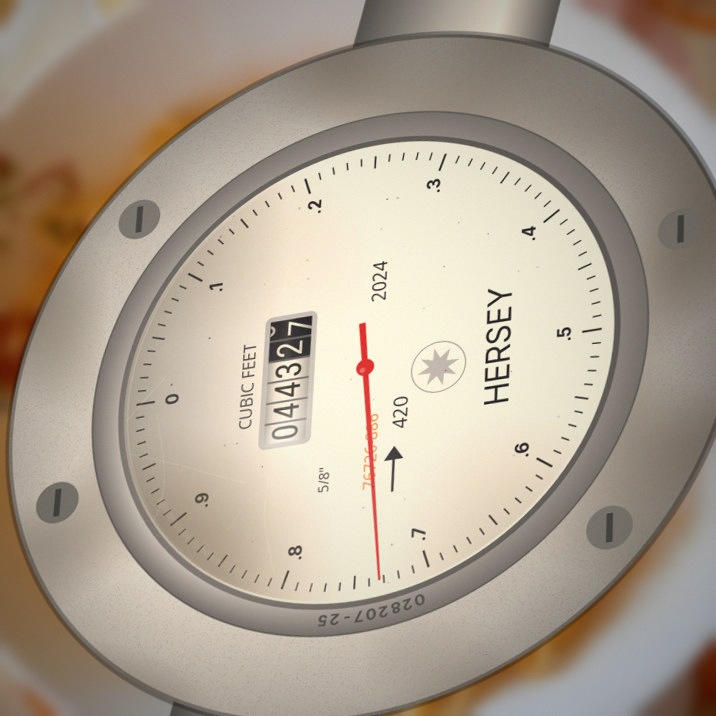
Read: **44326.73** ft³
